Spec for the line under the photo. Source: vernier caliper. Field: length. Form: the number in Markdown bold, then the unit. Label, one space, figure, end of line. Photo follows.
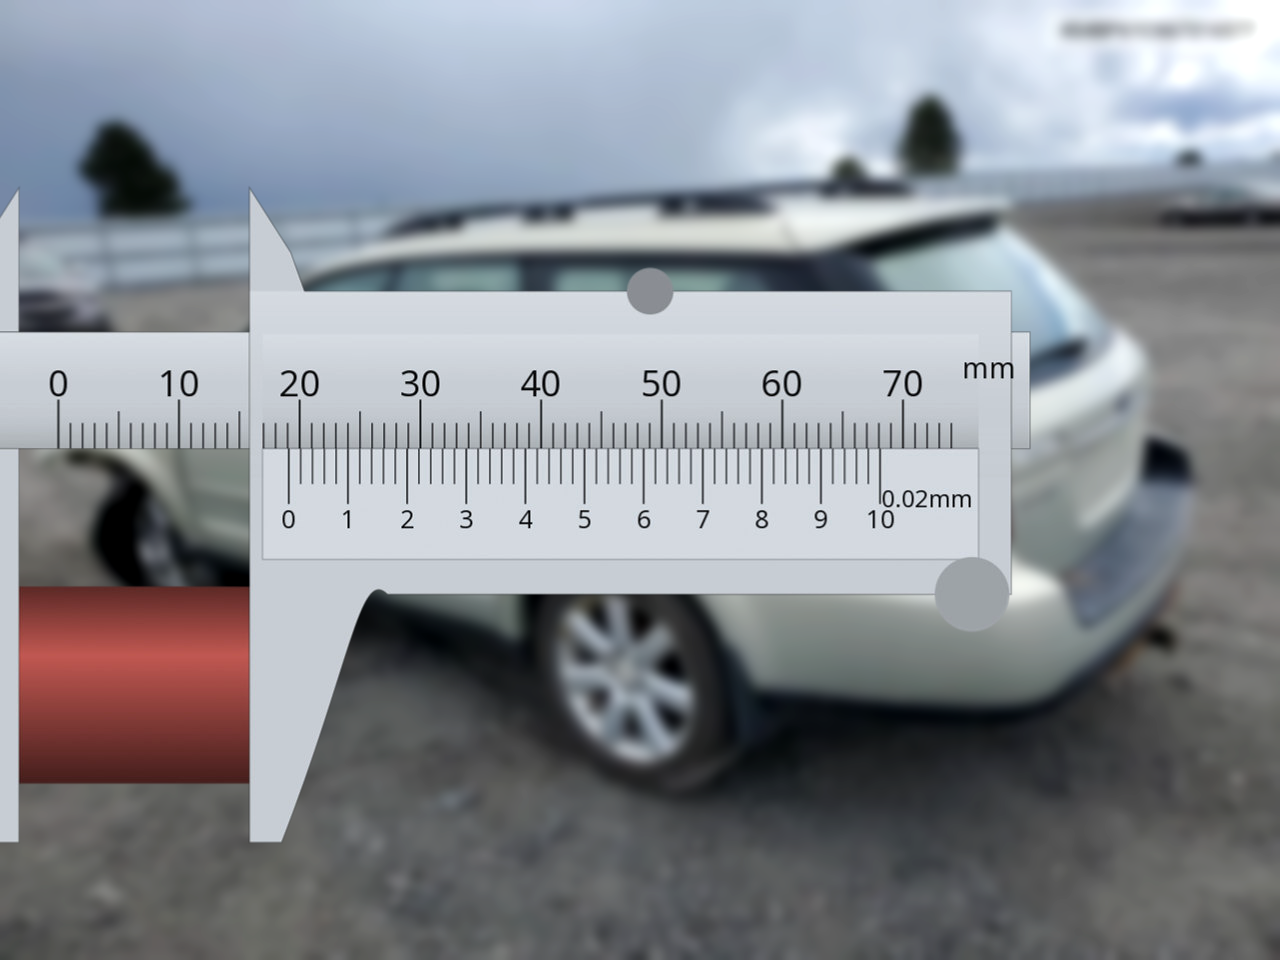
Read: **19.1** mm
